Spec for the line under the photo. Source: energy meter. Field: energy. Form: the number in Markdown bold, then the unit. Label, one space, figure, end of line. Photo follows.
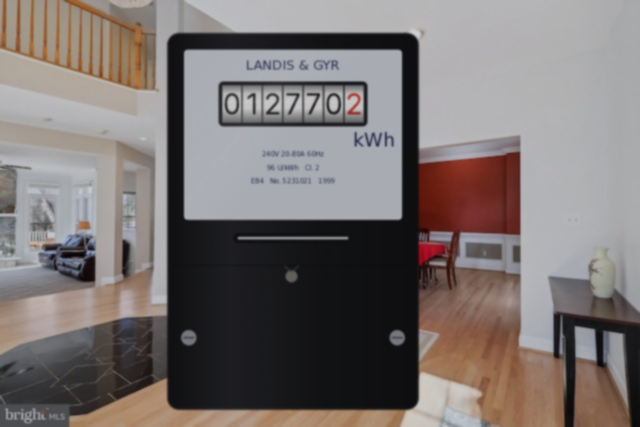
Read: **12770.2** kWh
